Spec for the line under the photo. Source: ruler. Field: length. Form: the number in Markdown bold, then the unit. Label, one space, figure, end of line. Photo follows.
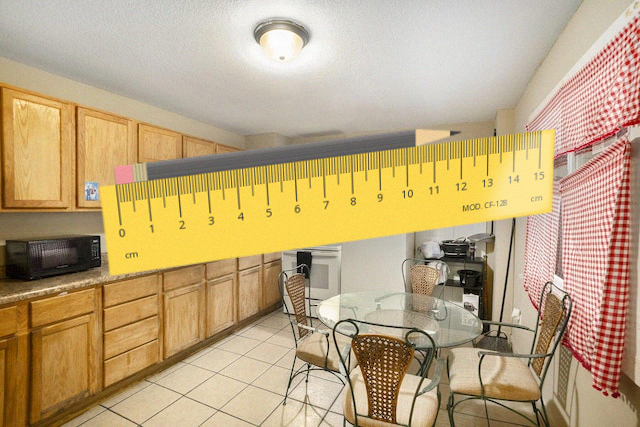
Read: **12** cm
